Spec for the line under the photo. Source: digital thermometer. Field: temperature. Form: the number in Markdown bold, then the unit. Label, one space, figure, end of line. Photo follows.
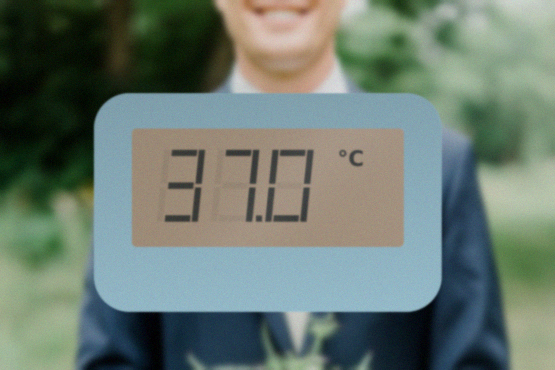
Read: **37.0** °C
